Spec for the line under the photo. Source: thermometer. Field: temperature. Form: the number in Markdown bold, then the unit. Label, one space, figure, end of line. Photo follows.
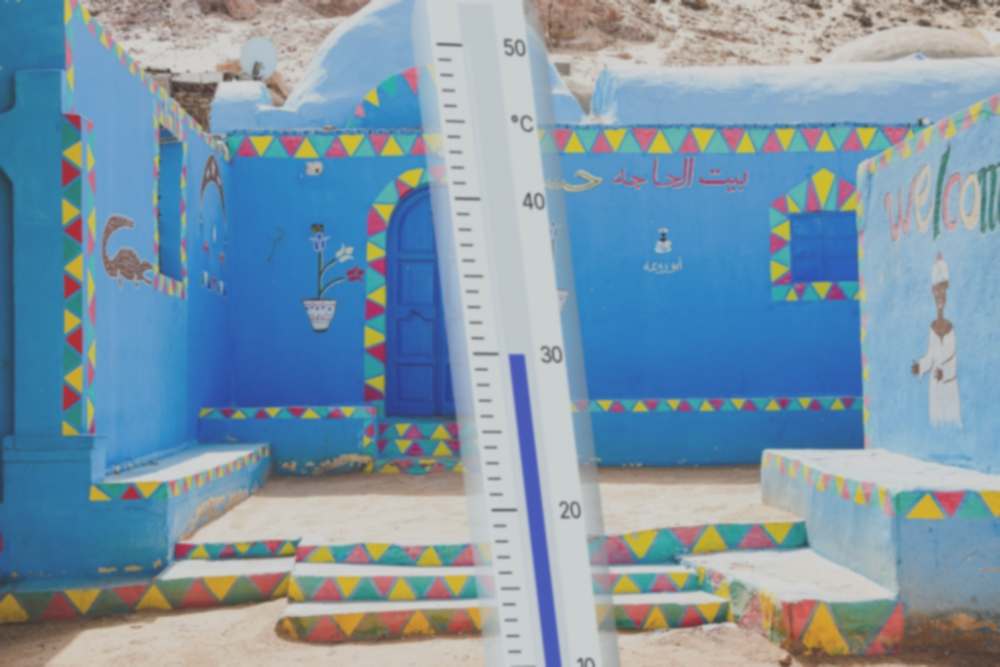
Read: **30** °C
